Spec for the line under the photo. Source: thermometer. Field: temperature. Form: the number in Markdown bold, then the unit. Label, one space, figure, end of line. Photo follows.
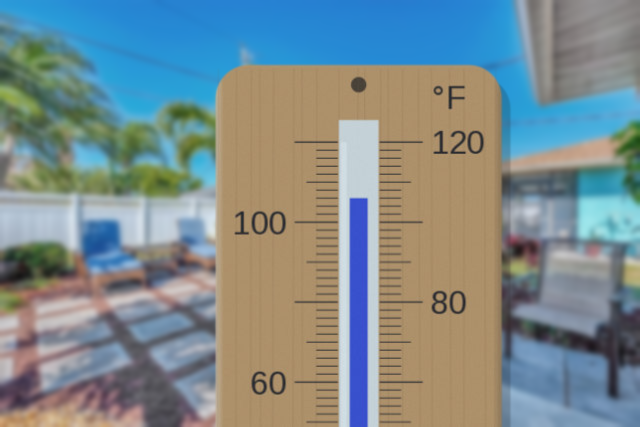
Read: **106** °F
